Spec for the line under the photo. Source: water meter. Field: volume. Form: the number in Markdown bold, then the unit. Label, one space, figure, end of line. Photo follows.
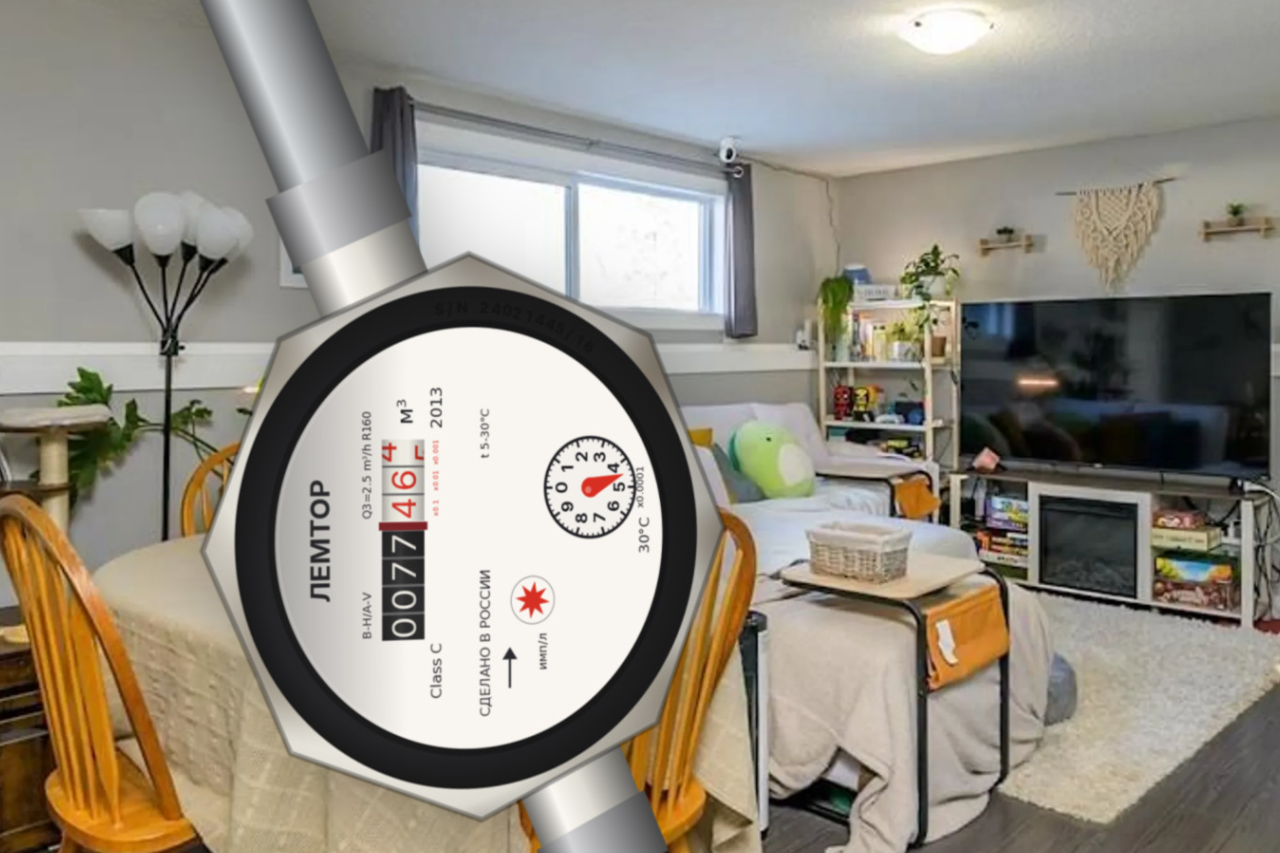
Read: **77.4644** m³
